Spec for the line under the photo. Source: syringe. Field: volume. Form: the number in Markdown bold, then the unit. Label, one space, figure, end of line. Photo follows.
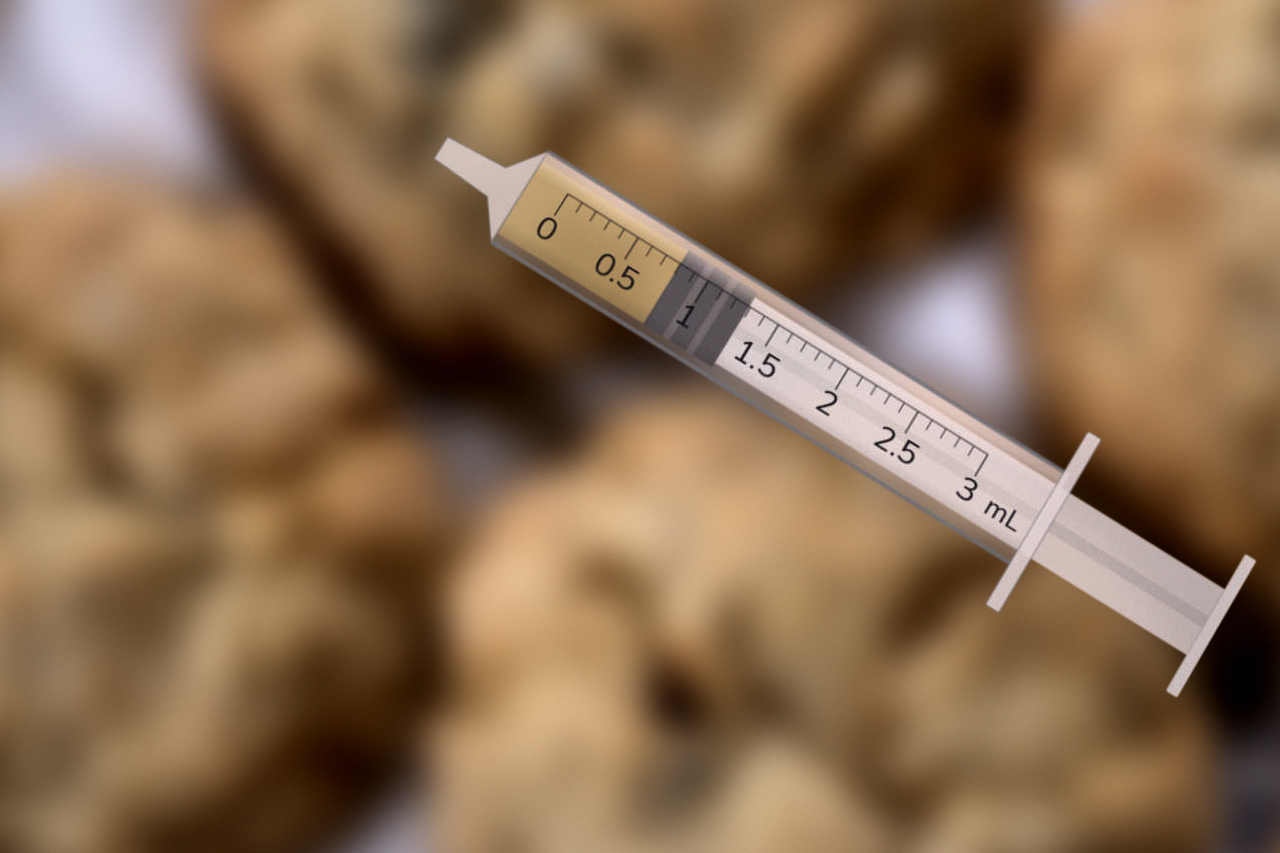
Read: **0.8** mL
